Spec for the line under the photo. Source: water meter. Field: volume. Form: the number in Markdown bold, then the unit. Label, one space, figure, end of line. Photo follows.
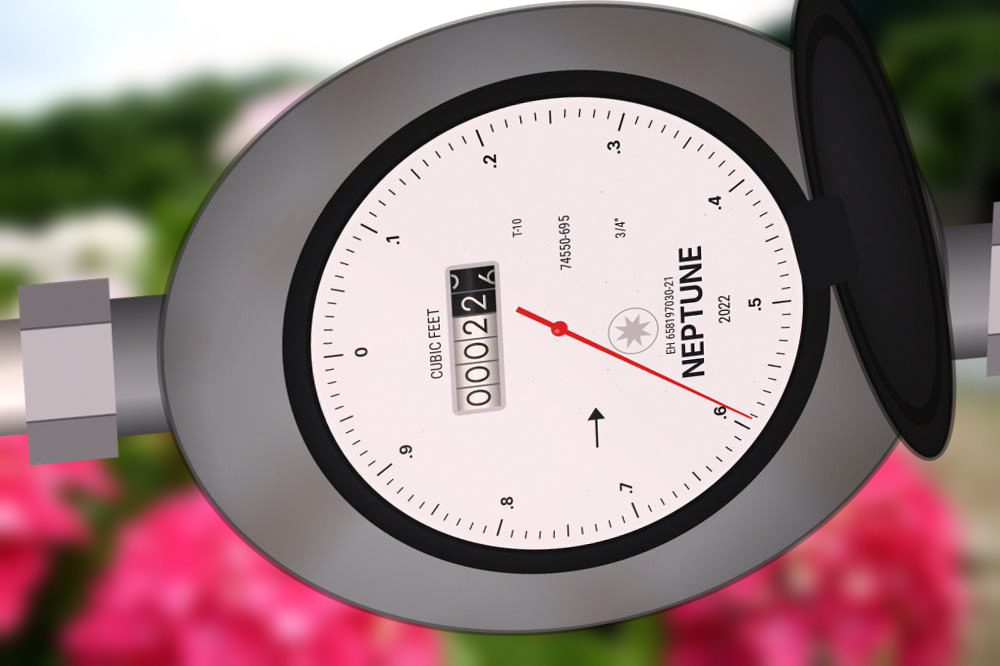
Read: **225.59** ft³
